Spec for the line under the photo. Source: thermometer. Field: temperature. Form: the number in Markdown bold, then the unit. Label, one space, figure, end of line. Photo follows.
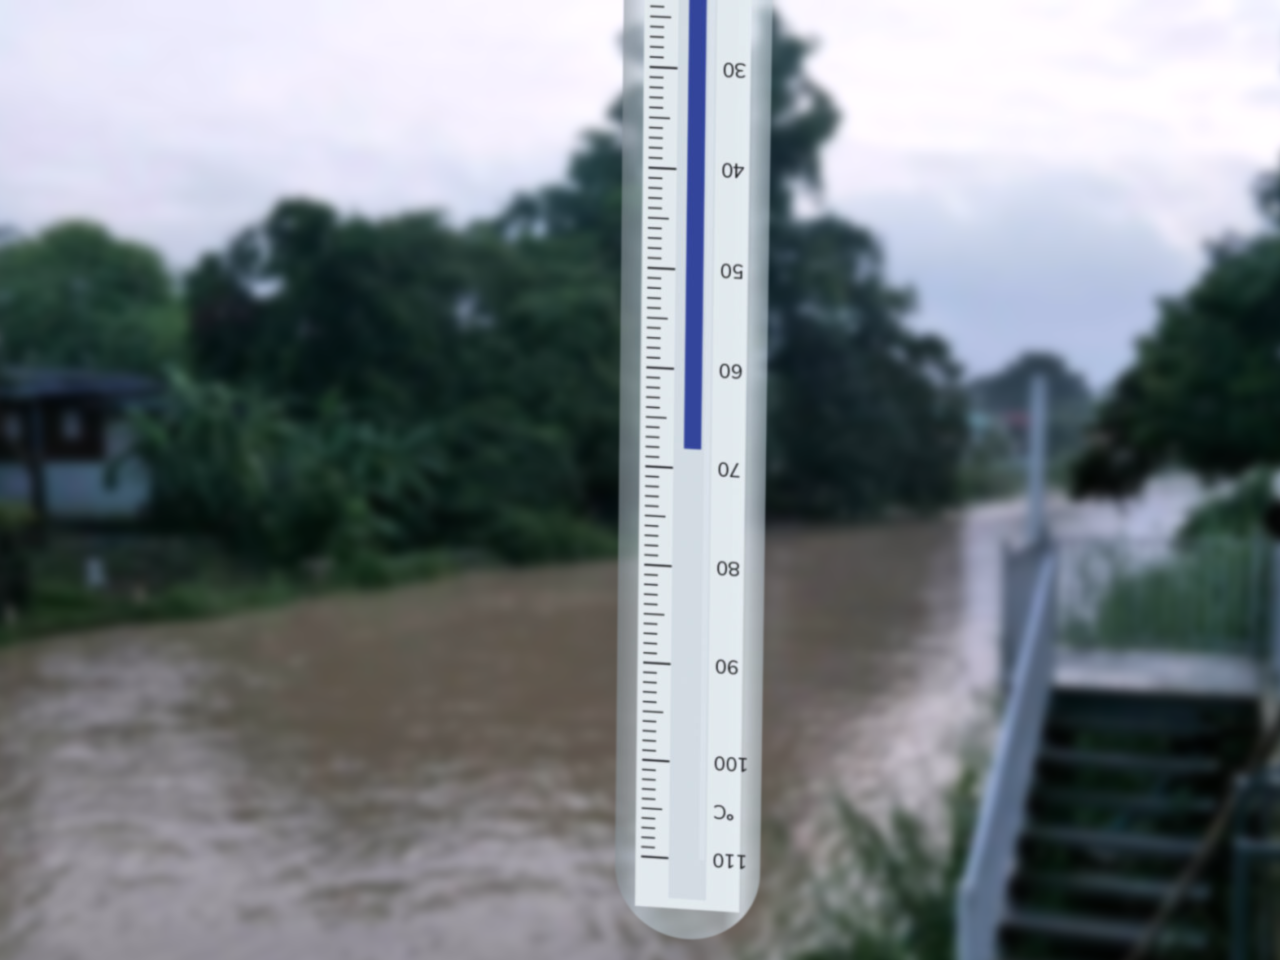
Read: **68** °C
